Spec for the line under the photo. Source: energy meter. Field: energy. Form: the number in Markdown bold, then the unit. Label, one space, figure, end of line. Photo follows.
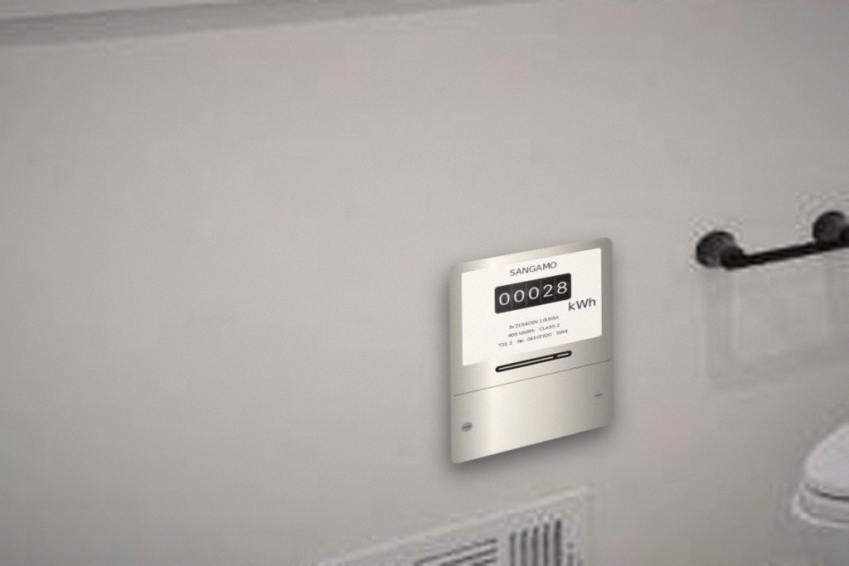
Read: **28** kWh
